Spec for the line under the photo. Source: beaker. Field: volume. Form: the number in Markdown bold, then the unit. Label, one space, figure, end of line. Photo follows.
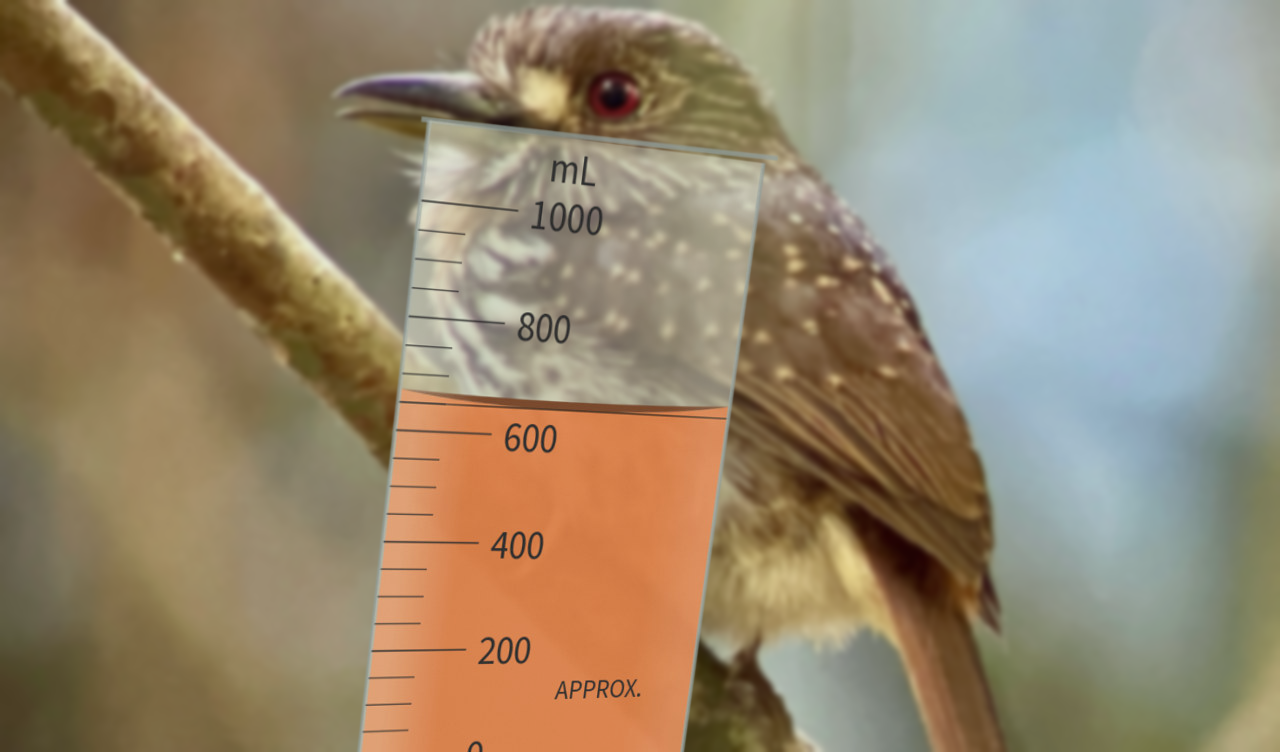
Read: **650** mL
